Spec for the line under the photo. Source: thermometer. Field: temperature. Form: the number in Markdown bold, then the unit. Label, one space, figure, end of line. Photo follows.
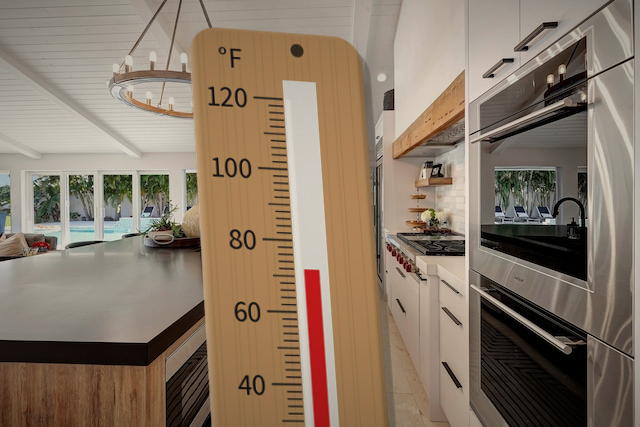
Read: **72** °F
